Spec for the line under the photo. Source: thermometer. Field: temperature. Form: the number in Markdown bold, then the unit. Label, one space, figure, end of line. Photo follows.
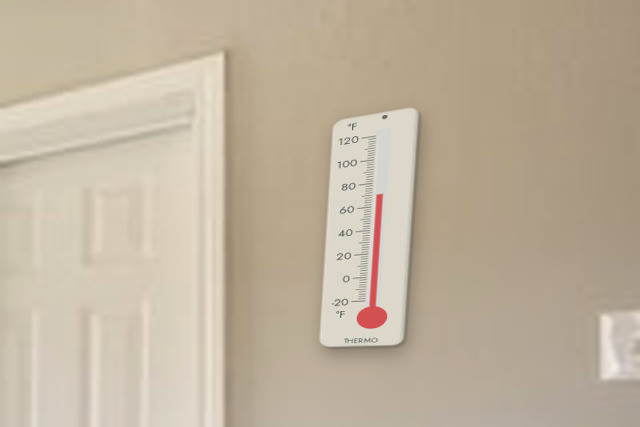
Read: **70** °F
